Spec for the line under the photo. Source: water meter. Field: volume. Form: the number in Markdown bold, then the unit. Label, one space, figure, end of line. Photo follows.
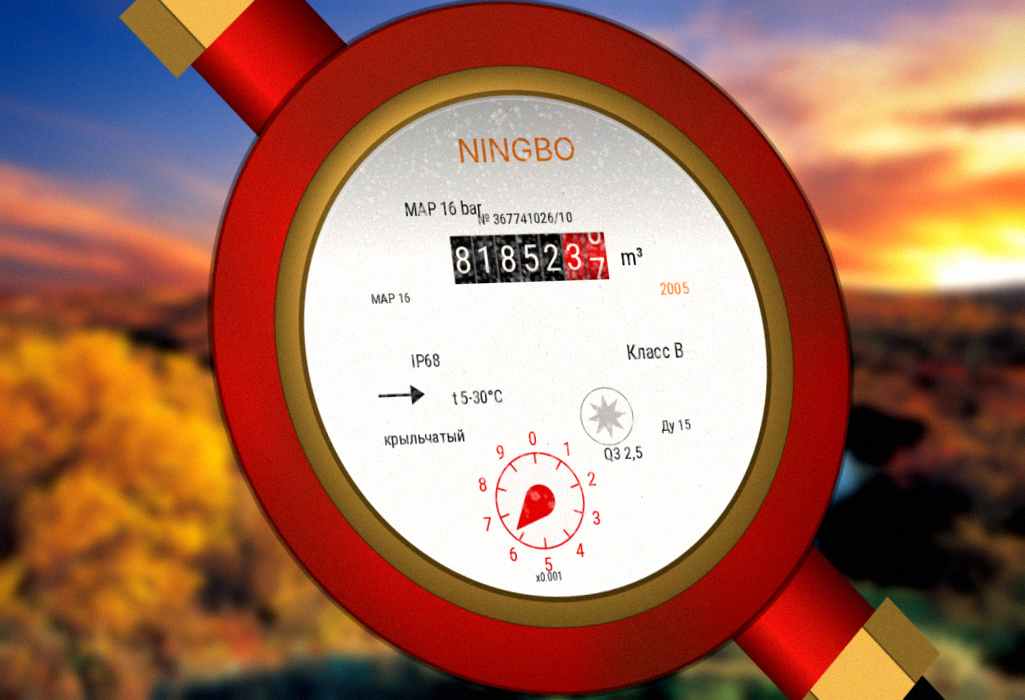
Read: **81852.366** m³
